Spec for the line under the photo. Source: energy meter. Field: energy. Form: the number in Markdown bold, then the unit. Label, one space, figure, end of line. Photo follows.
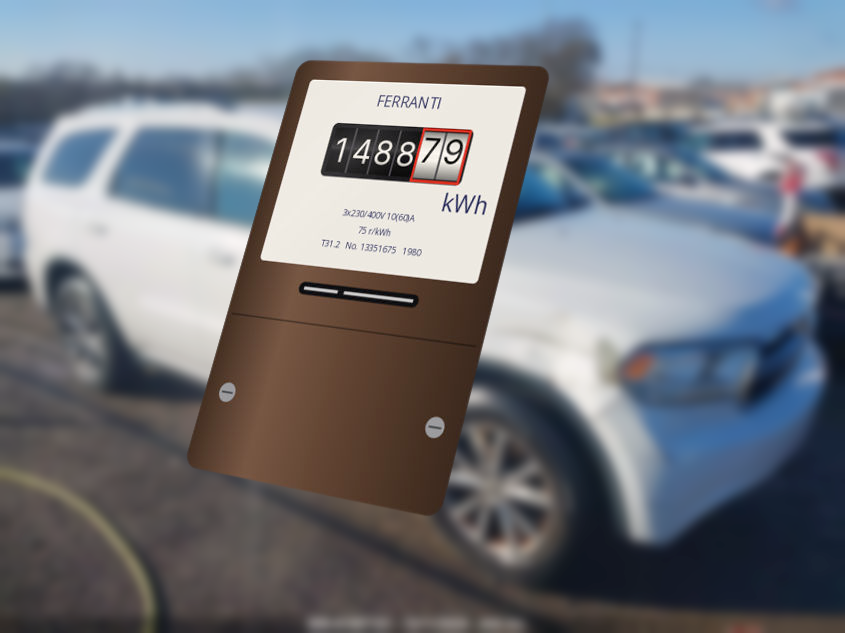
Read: **1488.79** kWh
